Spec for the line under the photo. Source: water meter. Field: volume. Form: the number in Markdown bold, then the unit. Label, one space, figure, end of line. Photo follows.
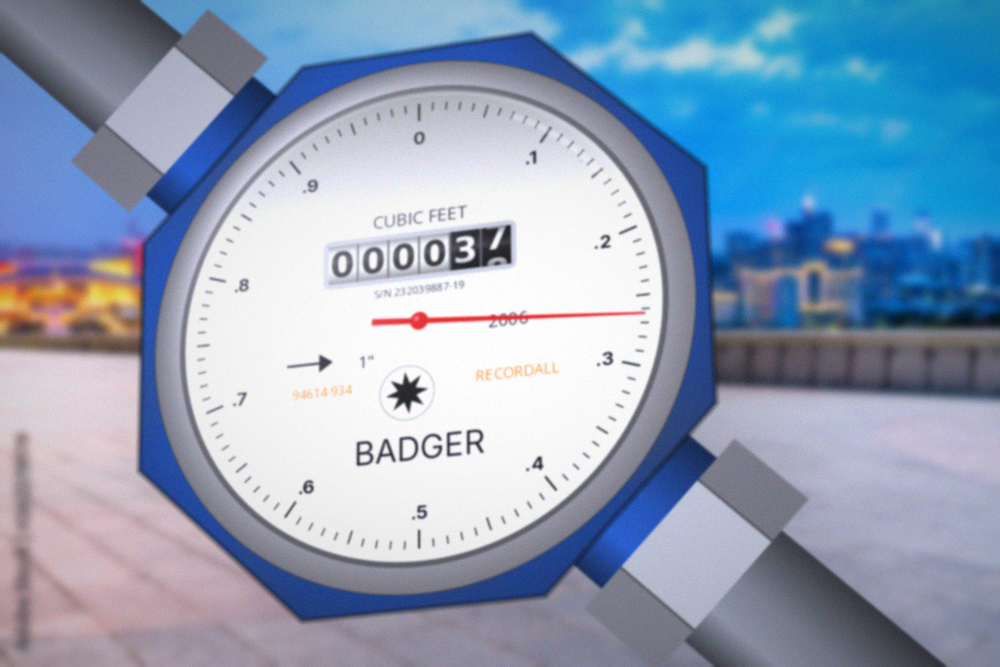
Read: **37.26** ft³
